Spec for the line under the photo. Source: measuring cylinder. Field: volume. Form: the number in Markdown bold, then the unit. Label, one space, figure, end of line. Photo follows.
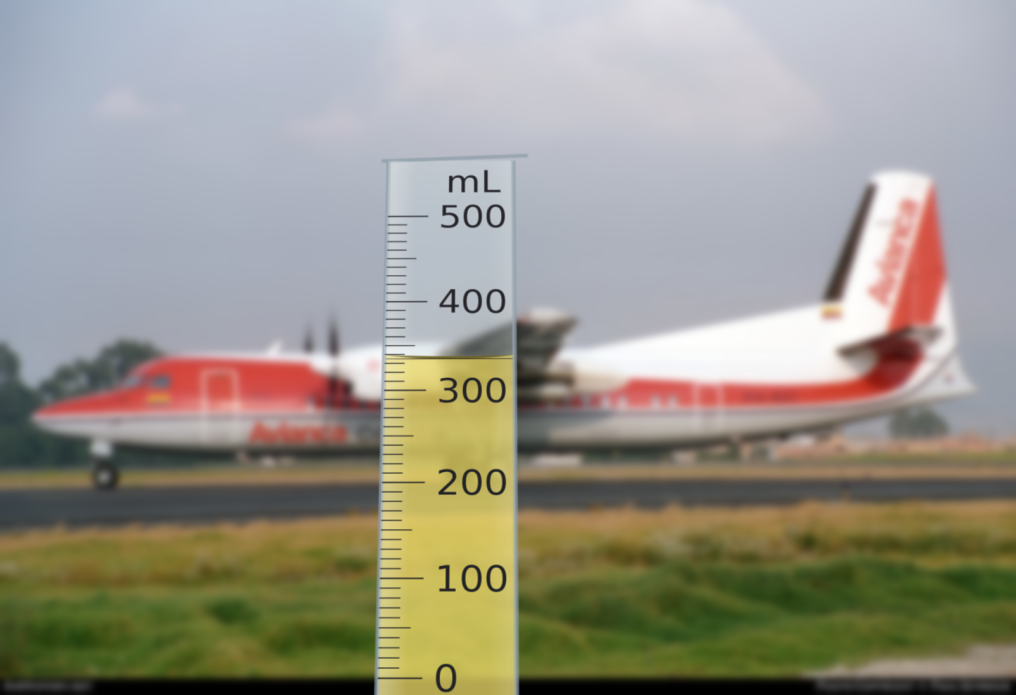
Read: **335** mL
